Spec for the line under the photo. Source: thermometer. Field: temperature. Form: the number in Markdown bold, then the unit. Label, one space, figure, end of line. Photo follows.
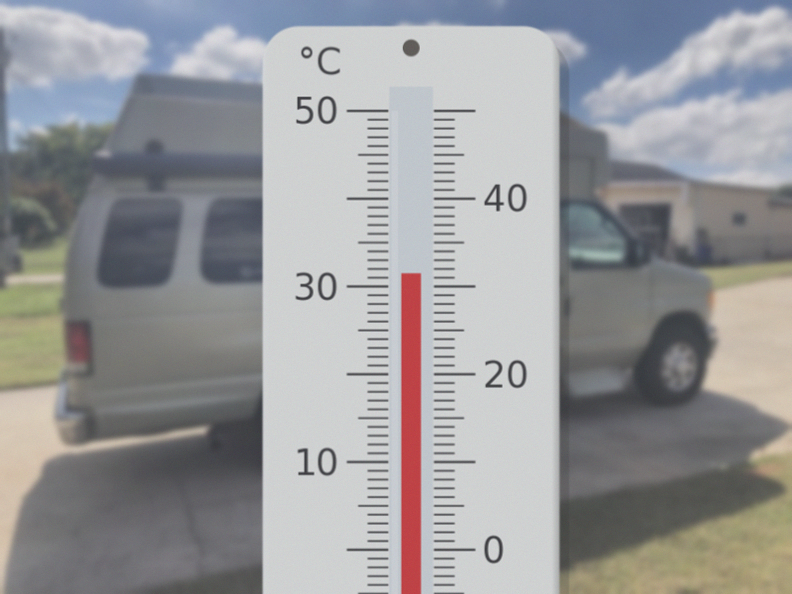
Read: **31.5** °C
